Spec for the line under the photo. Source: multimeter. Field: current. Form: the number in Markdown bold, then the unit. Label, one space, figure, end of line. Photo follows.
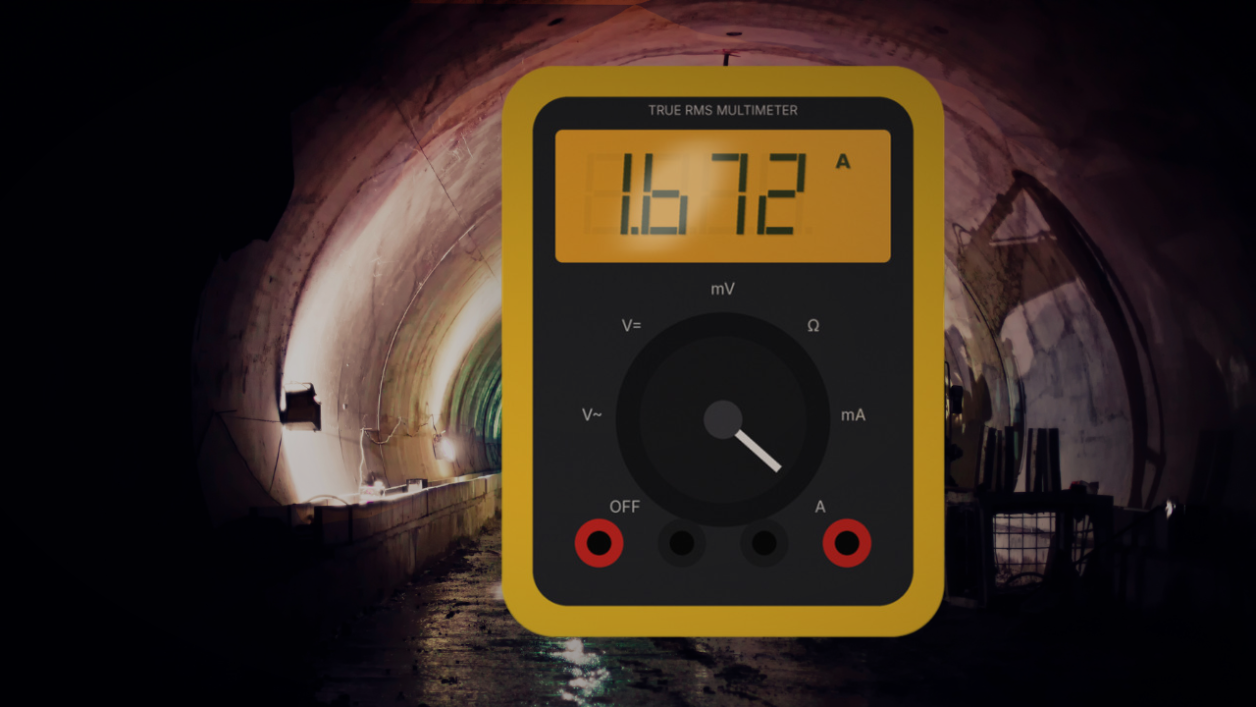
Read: **1.672** A
